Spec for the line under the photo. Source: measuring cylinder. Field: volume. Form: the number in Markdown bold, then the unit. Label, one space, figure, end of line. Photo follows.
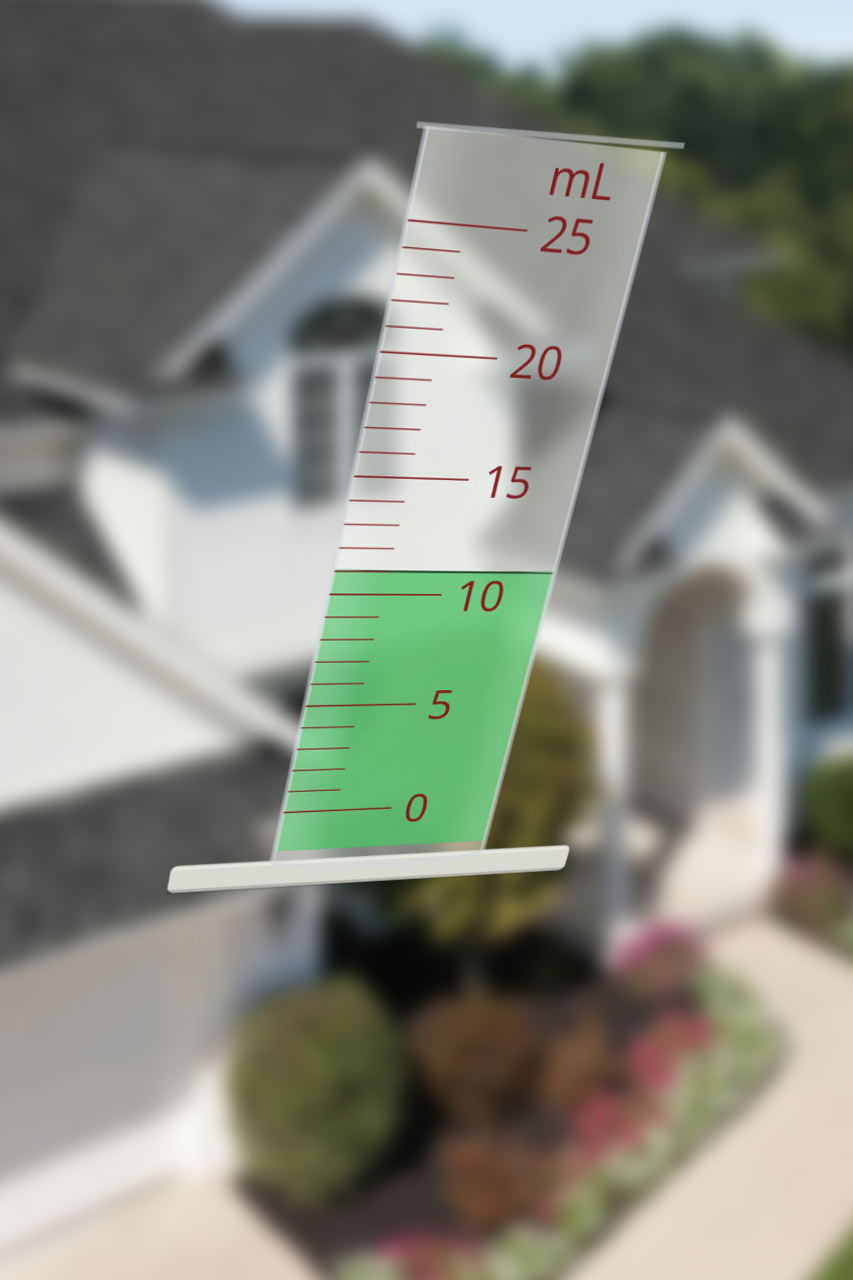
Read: **11** mL
